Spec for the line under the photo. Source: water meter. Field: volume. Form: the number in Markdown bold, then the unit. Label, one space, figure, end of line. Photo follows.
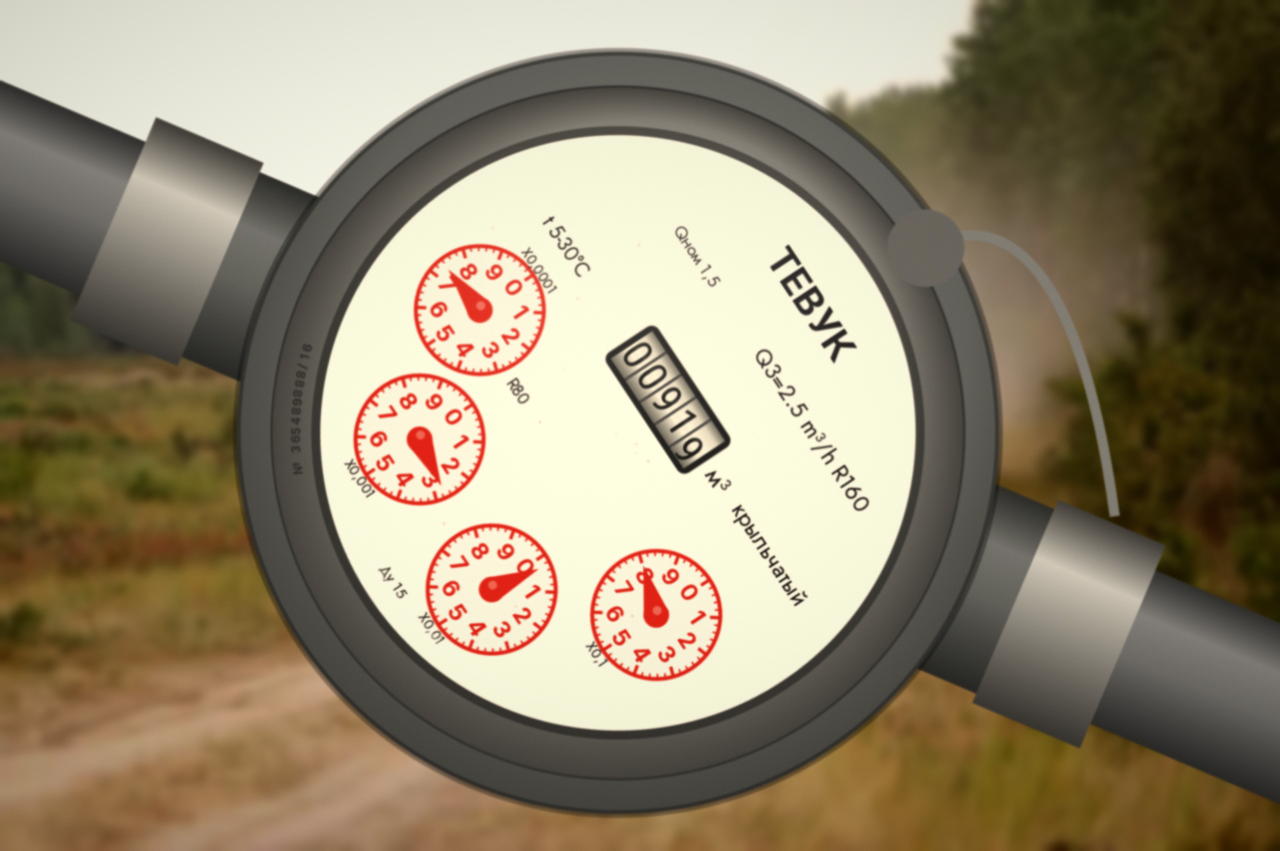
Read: **918.8027** m³
